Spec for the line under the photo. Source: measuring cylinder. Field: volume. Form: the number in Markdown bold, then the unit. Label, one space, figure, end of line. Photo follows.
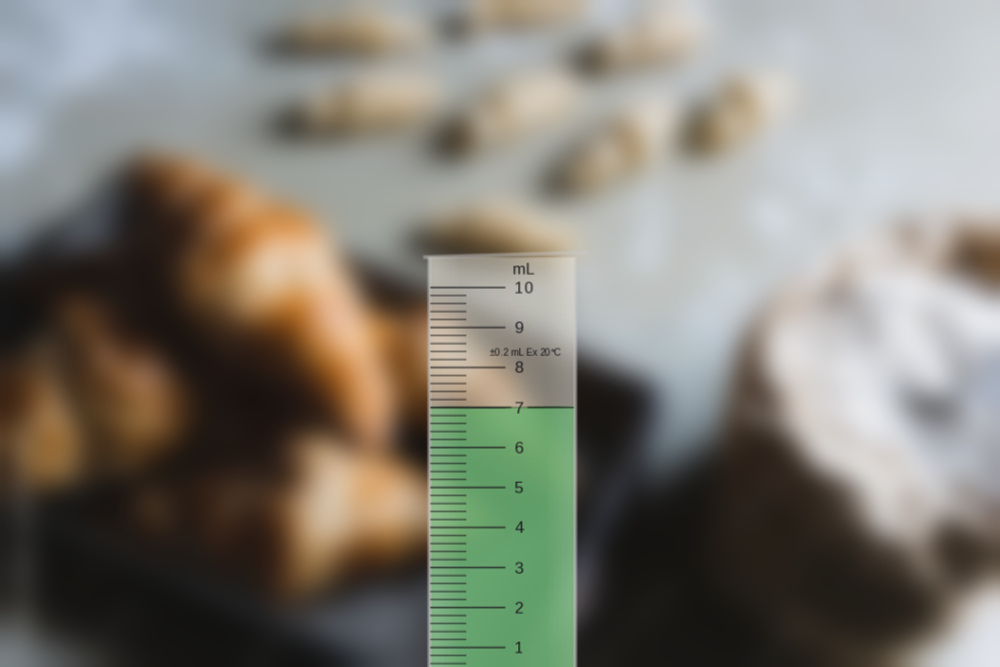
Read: **7** mL
